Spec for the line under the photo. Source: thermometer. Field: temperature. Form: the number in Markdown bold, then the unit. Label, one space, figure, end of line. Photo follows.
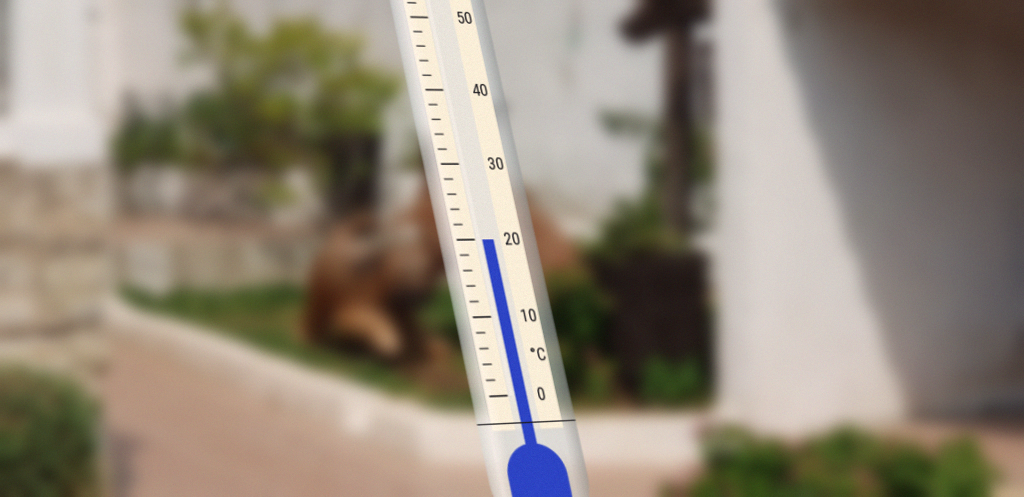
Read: **20** °C
